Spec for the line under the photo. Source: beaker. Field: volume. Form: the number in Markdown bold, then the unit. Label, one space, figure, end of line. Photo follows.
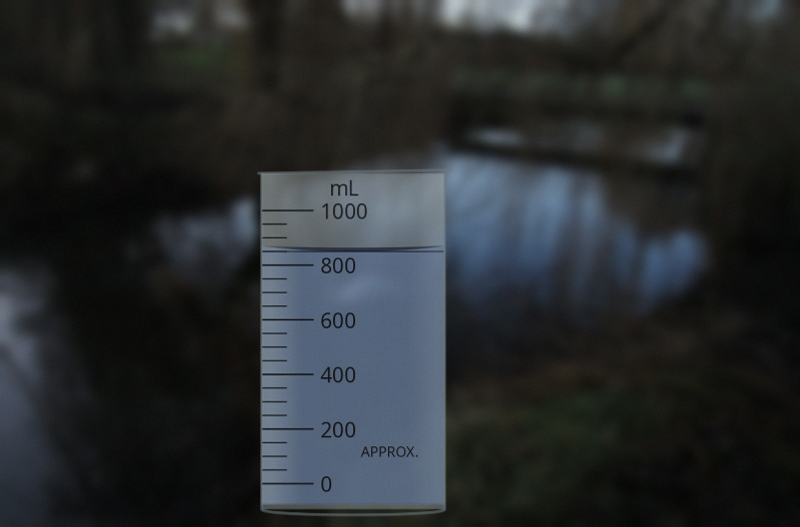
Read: **850** mL
